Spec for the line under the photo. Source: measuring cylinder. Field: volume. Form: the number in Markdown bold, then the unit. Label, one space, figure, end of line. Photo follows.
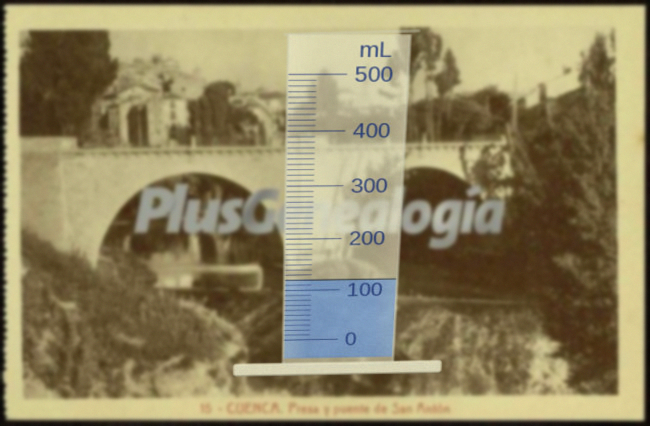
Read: **120** mL
